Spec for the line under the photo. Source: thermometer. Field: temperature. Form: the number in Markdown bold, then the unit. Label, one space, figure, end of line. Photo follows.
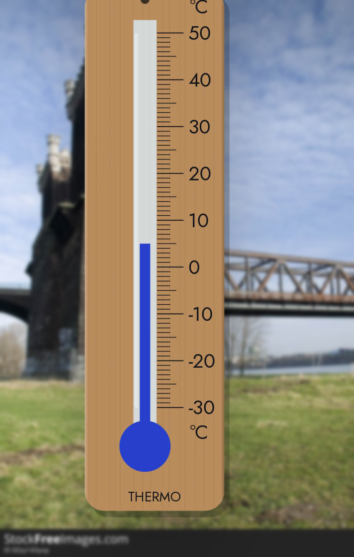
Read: **5** °C
